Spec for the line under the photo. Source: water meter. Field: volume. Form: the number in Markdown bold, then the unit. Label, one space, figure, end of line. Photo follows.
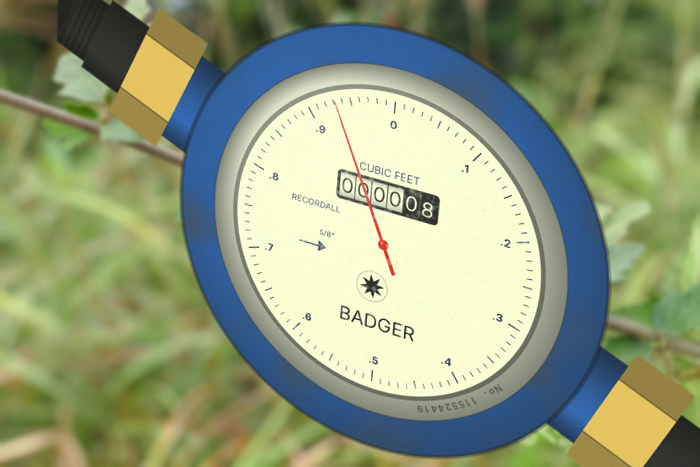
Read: **7.93** ft³
